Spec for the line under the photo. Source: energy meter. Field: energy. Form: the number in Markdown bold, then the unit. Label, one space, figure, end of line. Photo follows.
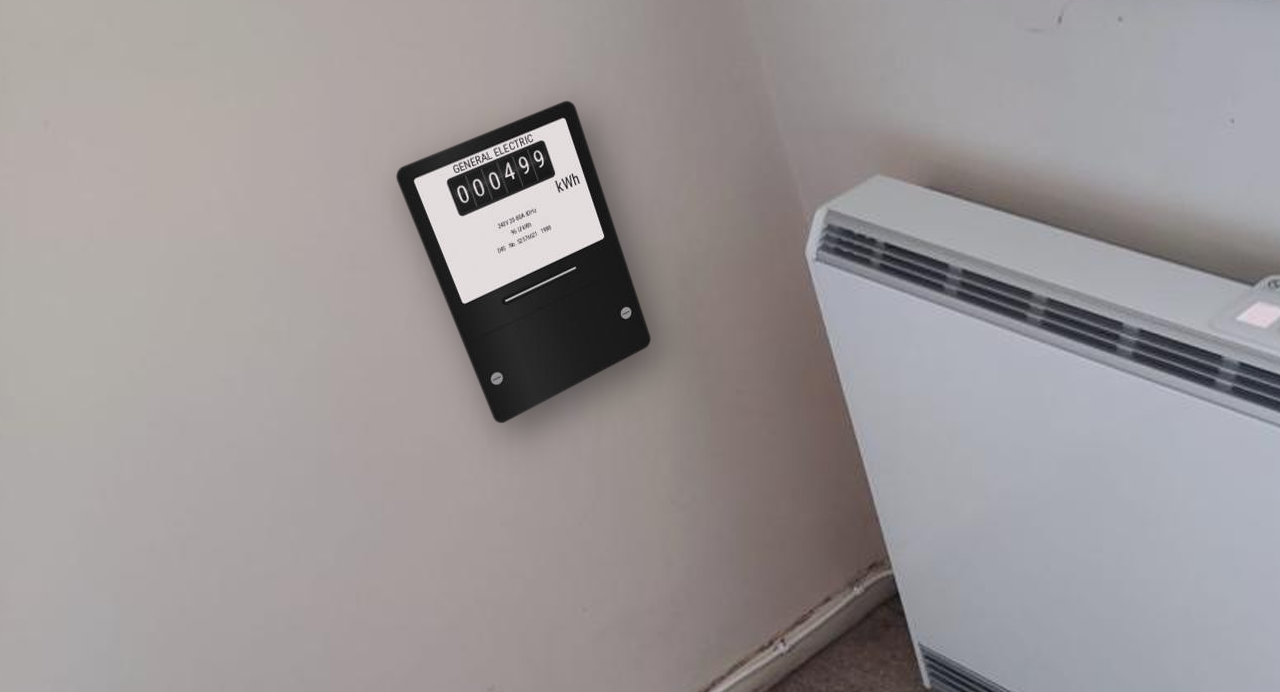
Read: **499** kWh
